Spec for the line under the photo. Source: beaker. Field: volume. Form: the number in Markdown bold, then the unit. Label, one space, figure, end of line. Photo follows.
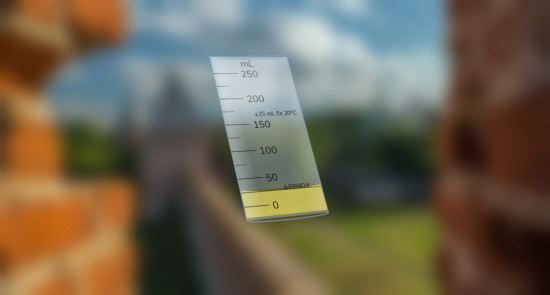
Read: **25** mL
